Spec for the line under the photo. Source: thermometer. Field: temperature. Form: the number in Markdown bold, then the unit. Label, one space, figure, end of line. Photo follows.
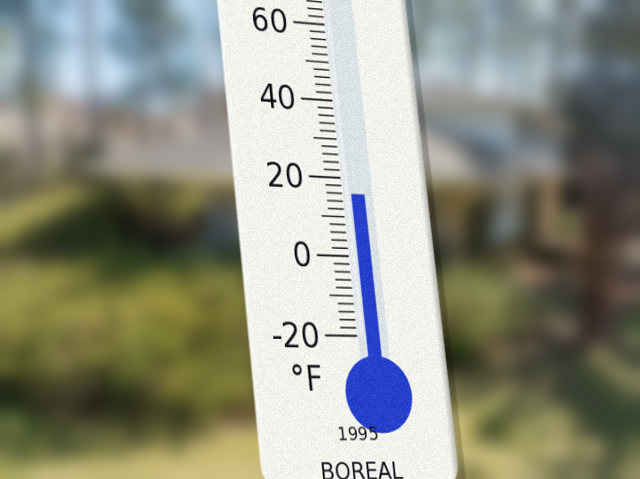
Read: **16** °F
